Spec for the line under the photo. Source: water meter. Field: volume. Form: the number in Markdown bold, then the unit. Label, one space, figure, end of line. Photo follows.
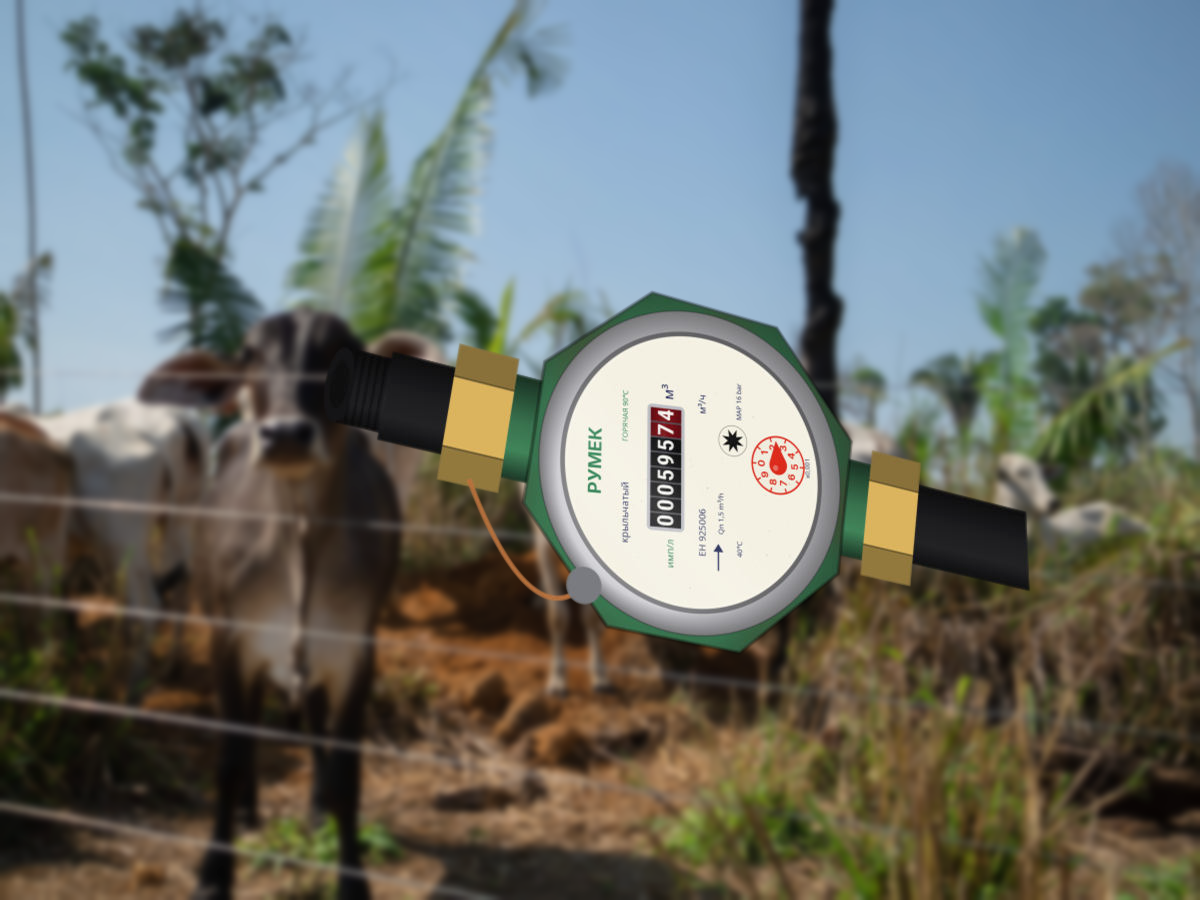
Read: **595.742** m³
